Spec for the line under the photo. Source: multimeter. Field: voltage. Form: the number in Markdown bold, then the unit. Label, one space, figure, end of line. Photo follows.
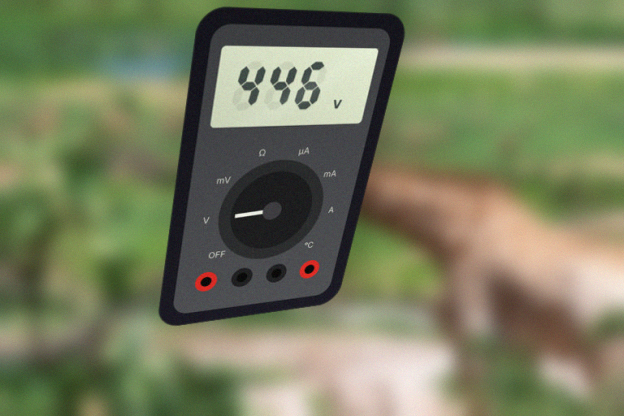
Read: **446** V
